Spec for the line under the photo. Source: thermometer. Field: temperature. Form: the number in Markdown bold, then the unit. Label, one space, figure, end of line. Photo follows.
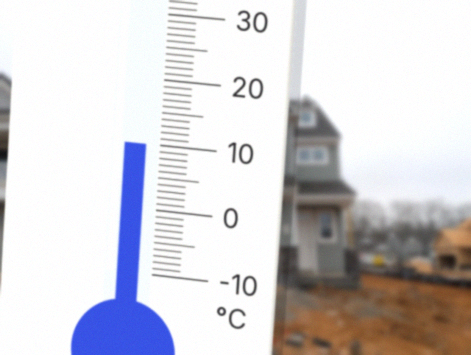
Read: **10** °C
